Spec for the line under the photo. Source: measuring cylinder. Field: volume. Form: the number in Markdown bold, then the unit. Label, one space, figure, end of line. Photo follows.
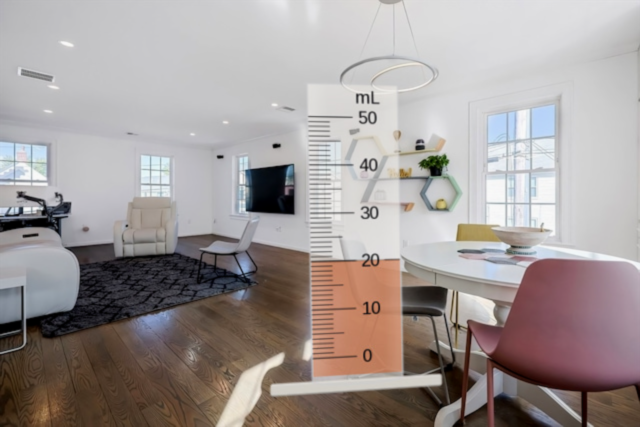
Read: **20** mL
